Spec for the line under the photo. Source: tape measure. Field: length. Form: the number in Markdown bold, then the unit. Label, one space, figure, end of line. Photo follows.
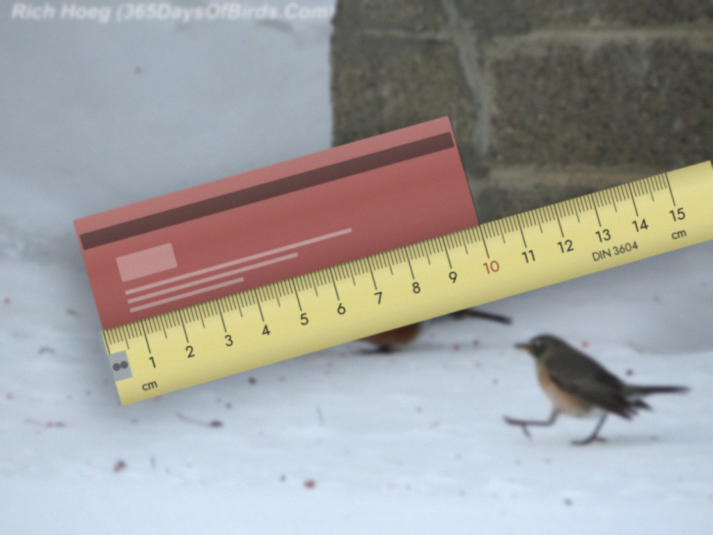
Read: **10** cm
